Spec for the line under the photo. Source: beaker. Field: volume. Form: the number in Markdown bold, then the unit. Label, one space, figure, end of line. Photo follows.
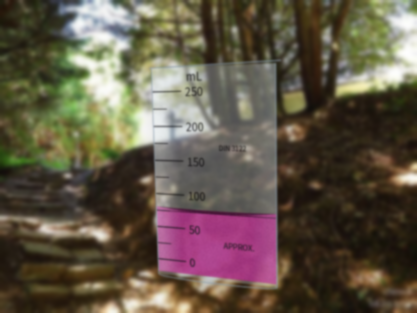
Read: **75** mL
